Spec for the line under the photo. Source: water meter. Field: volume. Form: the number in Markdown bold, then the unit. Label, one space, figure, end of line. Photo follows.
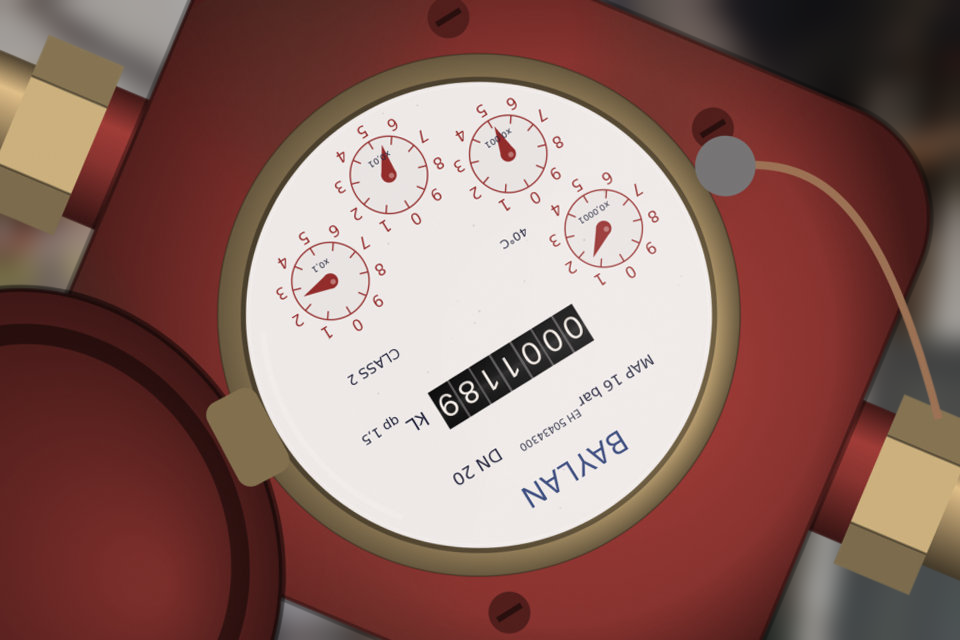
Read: **1189.2551** kL
